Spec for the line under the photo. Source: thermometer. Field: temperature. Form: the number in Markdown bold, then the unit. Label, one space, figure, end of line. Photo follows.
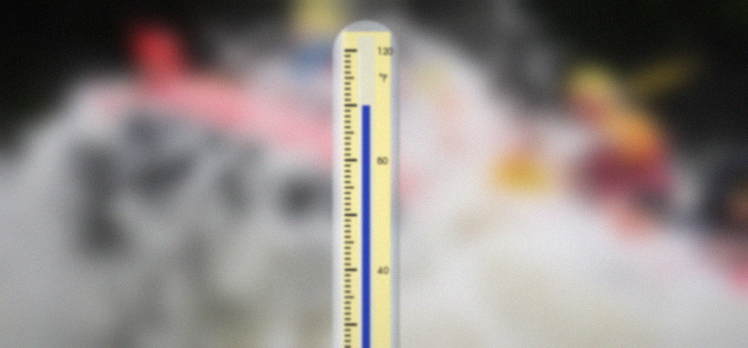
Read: **100** °F
